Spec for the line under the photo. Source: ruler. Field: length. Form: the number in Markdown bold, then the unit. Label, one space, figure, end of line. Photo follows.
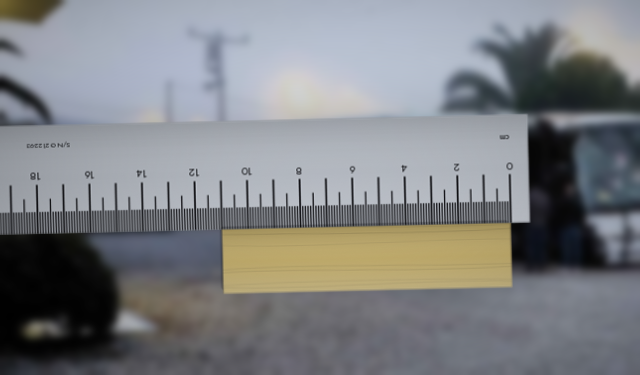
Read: **11** cm
